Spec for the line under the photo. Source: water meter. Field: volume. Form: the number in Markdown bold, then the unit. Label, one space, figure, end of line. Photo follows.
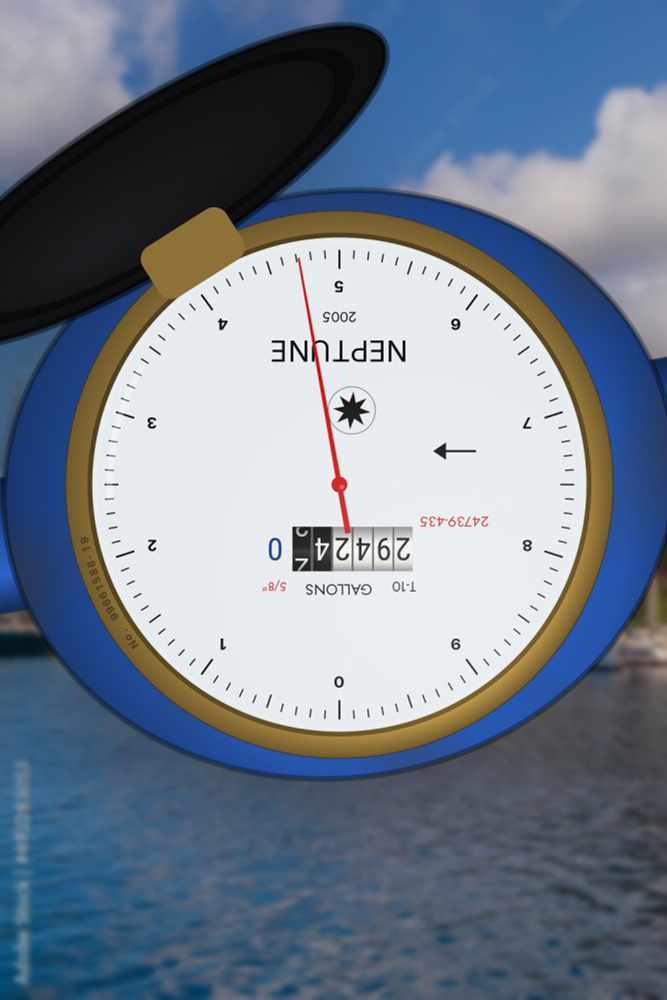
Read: **2942424.7** gal
